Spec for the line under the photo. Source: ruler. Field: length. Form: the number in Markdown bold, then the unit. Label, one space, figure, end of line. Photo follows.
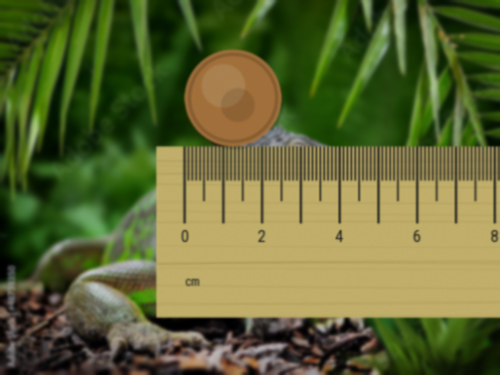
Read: **2.5** cm
